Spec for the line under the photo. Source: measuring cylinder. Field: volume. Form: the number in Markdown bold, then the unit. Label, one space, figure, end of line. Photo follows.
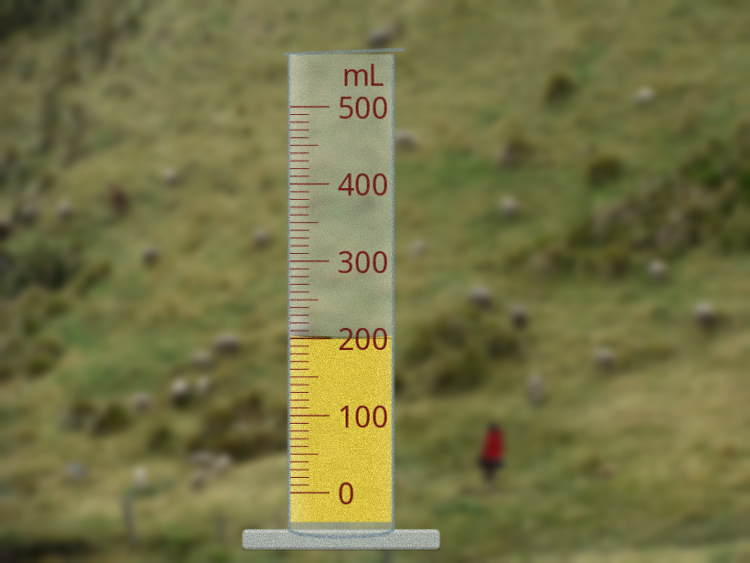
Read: **200** mL
